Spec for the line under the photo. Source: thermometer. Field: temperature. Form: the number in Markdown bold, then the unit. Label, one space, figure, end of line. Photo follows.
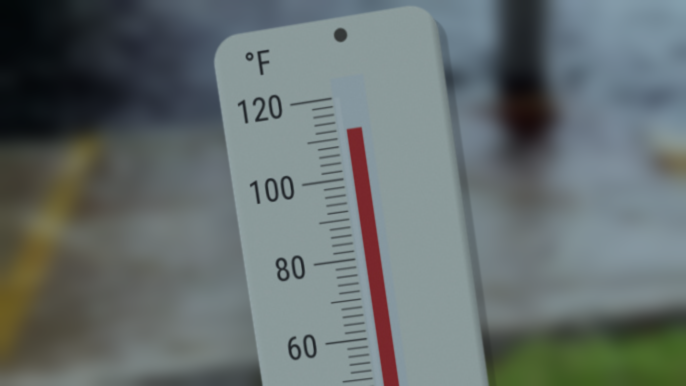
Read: **112** °F
